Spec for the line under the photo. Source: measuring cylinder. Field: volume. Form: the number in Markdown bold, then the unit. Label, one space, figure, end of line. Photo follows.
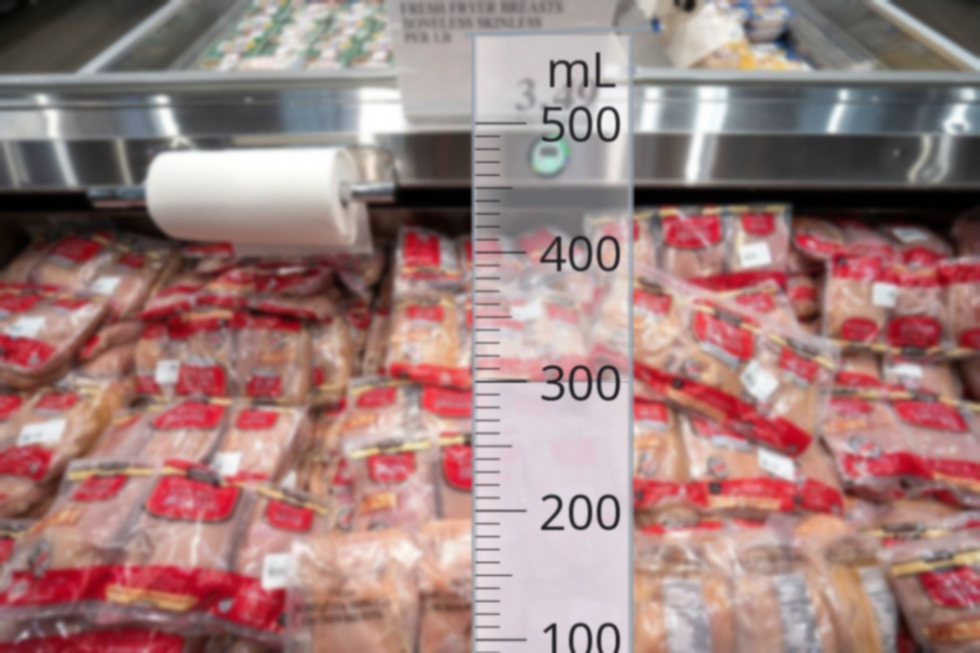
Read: **300** mL
